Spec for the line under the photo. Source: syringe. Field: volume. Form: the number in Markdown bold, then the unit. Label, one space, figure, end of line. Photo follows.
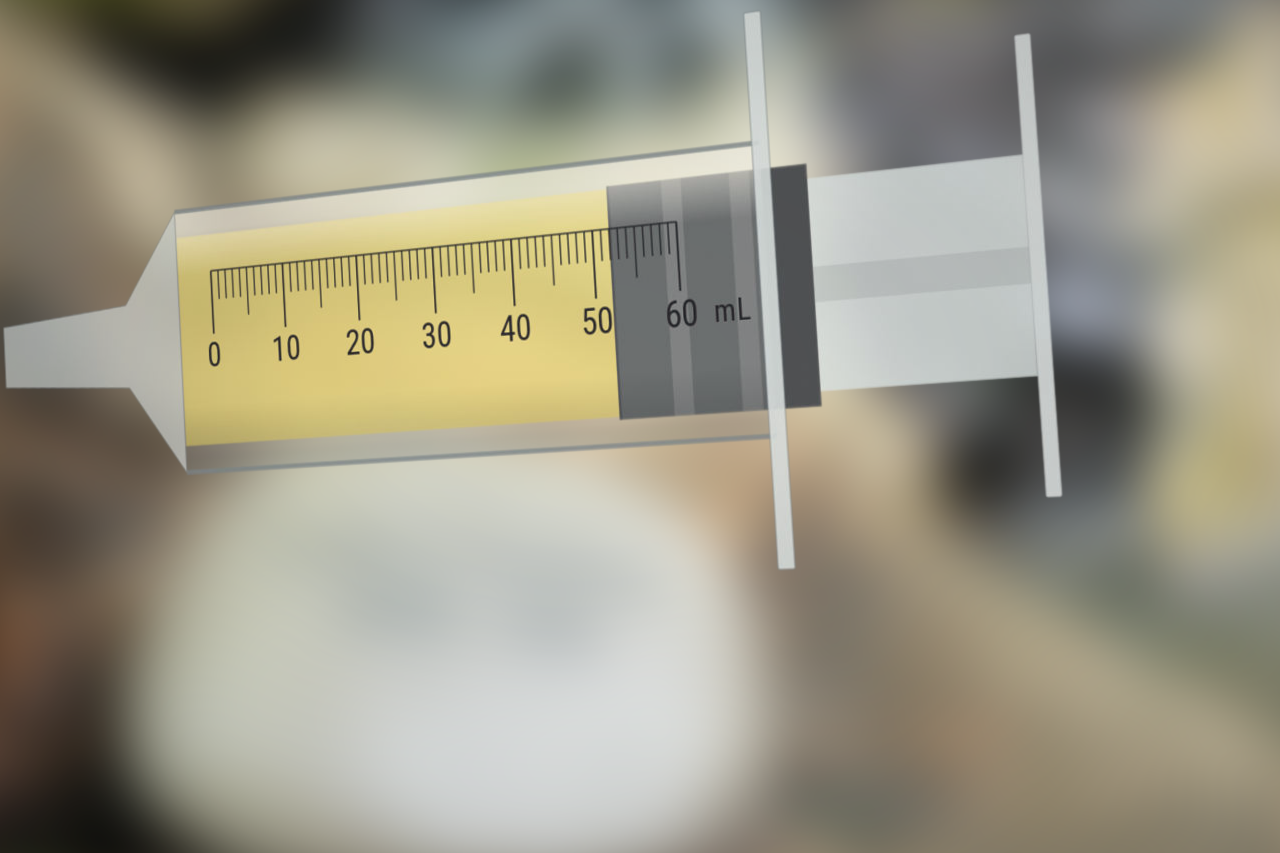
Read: **52** mL
